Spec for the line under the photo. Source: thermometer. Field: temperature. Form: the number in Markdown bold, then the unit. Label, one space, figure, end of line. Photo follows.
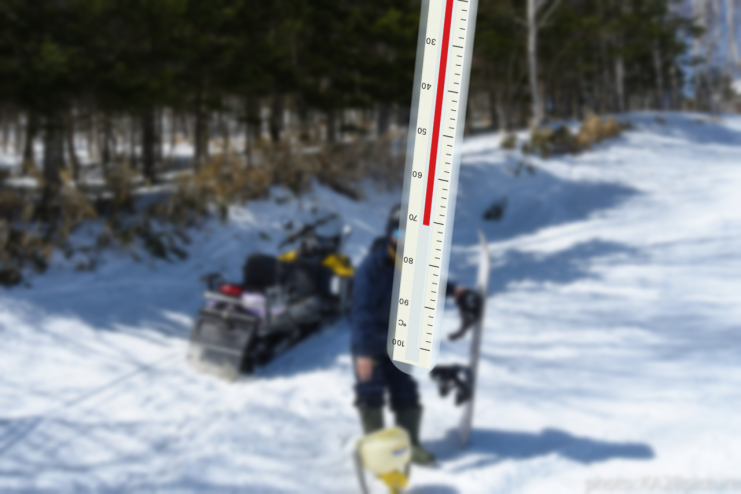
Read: **71** °C
